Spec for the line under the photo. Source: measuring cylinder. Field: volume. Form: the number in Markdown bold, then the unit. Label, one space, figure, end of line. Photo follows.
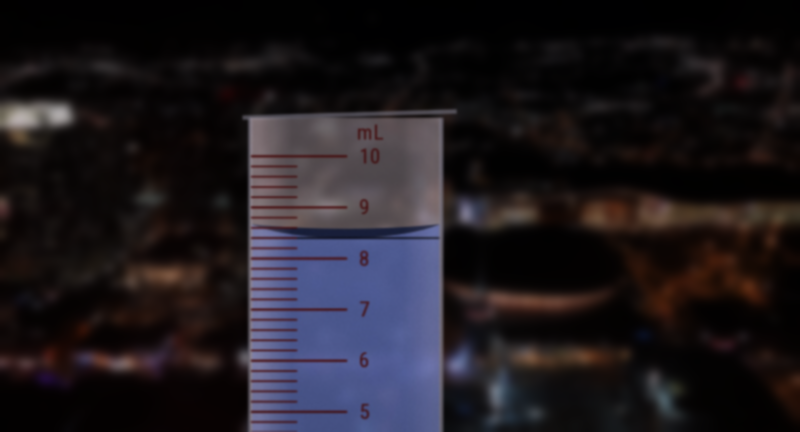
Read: **8.4** mL
